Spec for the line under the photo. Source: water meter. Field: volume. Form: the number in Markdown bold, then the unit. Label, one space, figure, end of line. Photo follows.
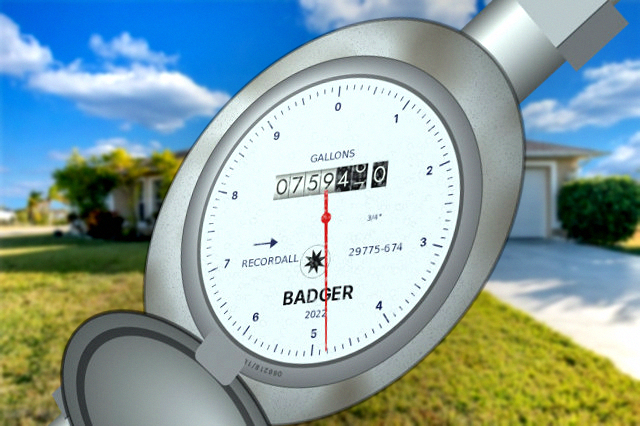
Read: **759464.8** gal
